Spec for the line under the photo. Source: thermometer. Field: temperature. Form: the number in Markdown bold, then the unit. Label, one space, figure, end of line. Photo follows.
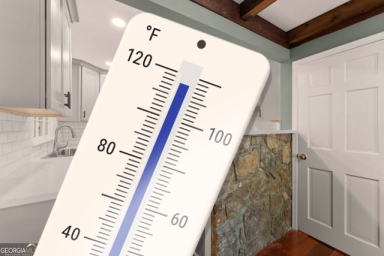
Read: **116** °F
